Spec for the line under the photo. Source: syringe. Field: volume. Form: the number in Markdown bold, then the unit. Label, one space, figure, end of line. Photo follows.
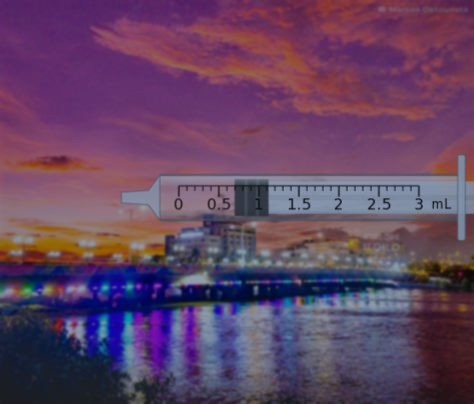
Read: **0.7** mL
